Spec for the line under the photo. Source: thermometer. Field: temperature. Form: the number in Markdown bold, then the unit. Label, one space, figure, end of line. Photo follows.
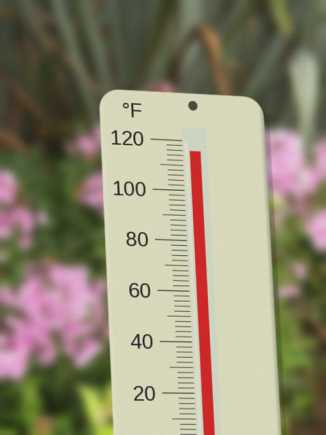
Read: **116** °F
